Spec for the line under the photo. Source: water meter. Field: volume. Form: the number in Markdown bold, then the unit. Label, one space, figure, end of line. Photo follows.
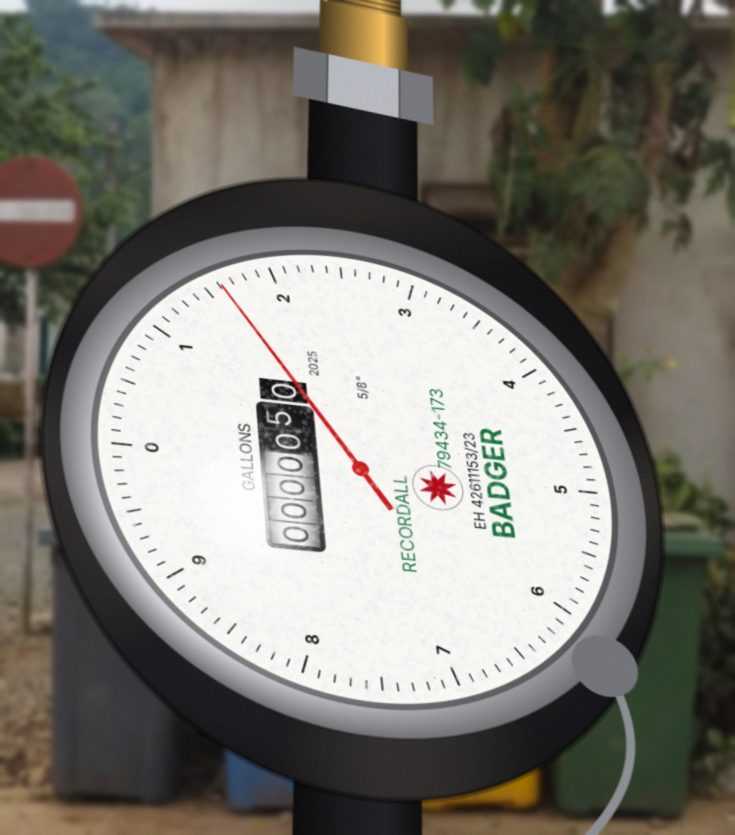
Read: **51.6** gal
